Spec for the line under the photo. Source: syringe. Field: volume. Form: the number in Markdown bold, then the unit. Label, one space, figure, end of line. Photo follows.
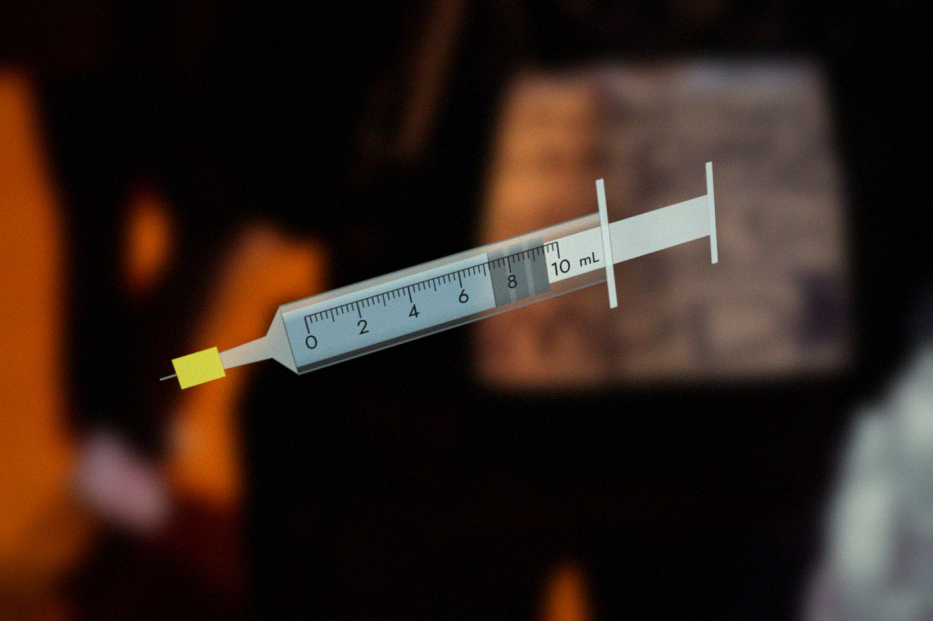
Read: **7.2** mL
